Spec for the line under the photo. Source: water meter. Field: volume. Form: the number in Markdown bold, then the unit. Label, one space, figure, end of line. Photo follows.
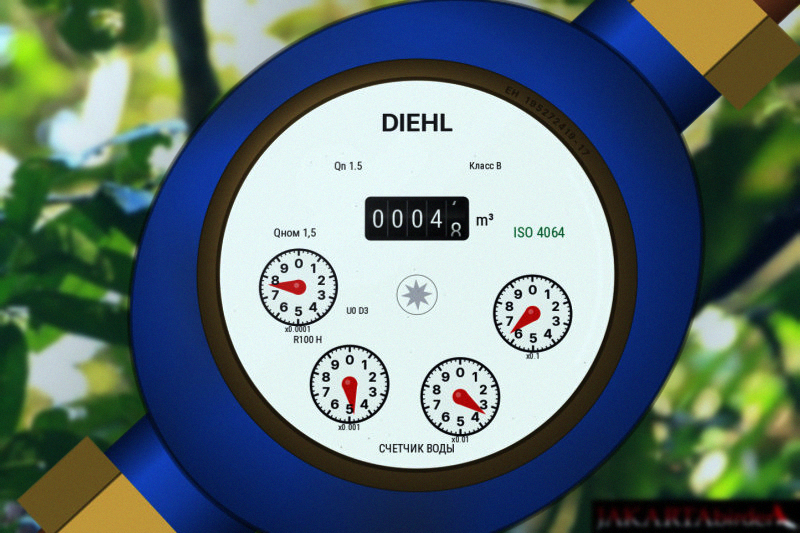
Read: **47.6347** m³
